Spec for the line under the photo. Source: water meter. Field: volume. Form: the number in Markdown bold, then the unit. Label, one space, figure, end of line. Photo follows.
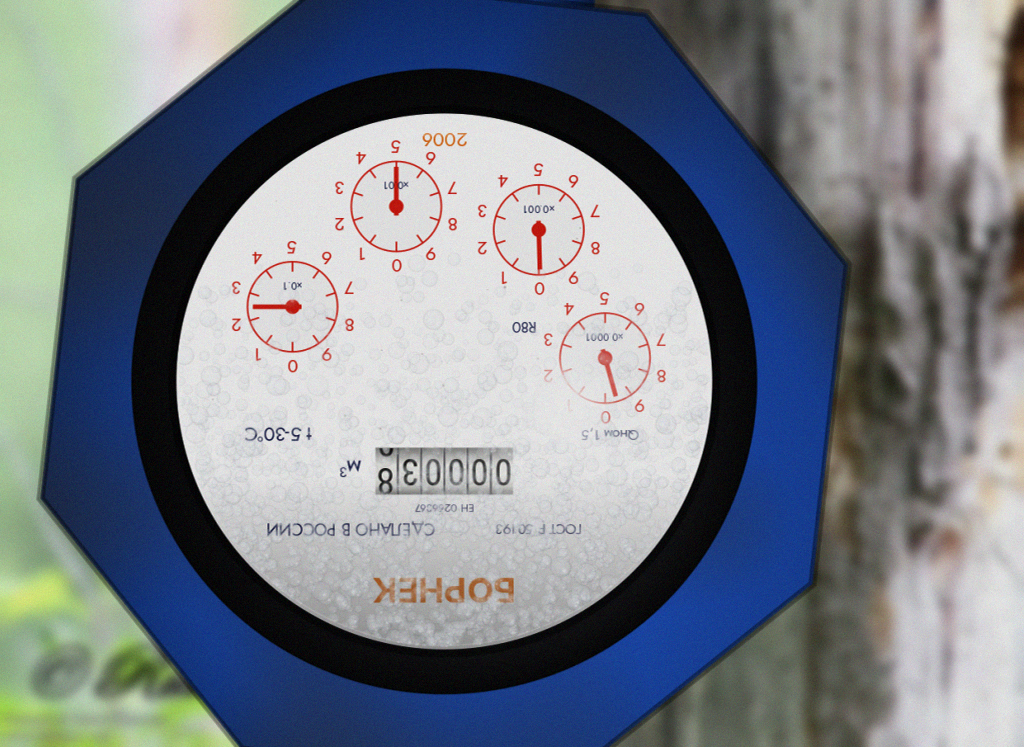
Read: **38.2499** m³
